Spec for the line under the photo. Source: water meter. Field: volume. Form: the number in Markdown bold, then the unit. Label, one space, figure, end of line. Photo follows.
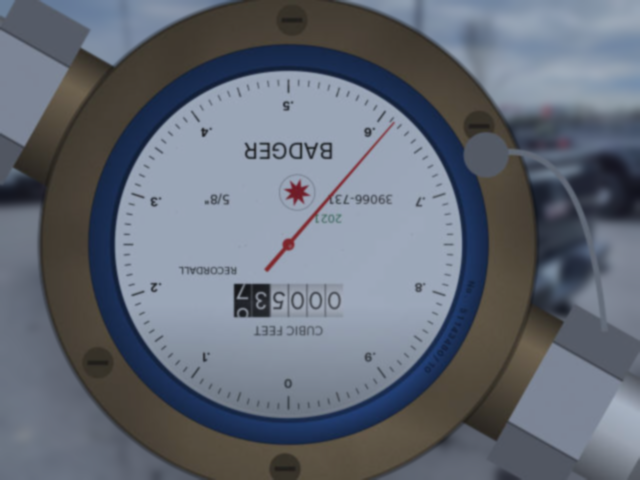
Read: **536.61** ft³
